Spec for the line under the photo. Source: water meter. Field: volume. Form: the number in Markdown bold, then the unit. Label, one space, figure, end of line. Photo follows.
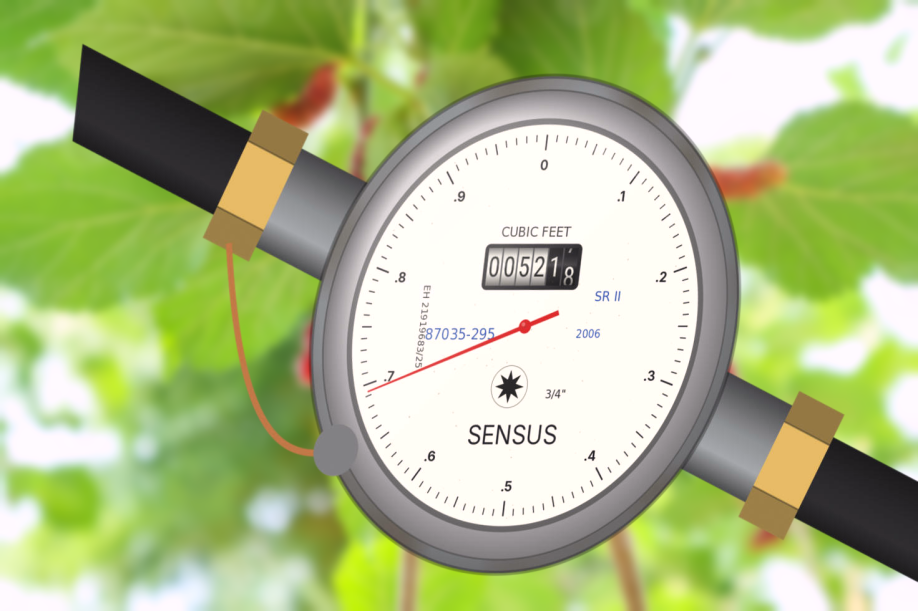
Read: **5217.69** ft³
